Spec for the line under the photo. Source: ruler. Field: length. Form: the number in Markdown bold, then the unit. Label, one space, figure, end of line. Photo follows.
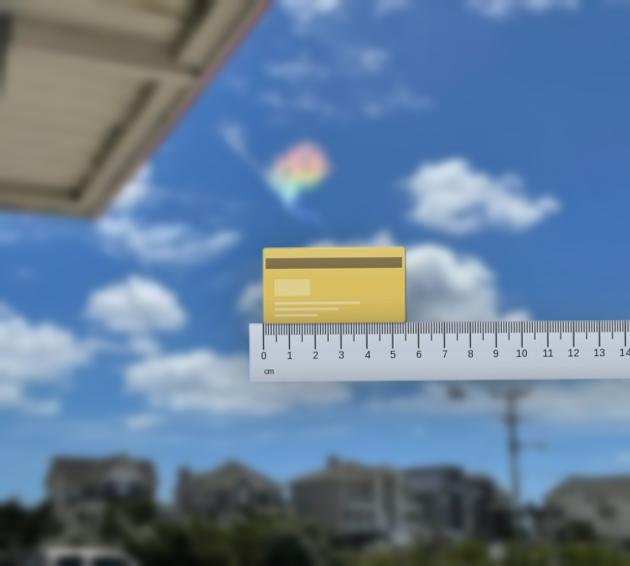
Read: **5.5** cm
